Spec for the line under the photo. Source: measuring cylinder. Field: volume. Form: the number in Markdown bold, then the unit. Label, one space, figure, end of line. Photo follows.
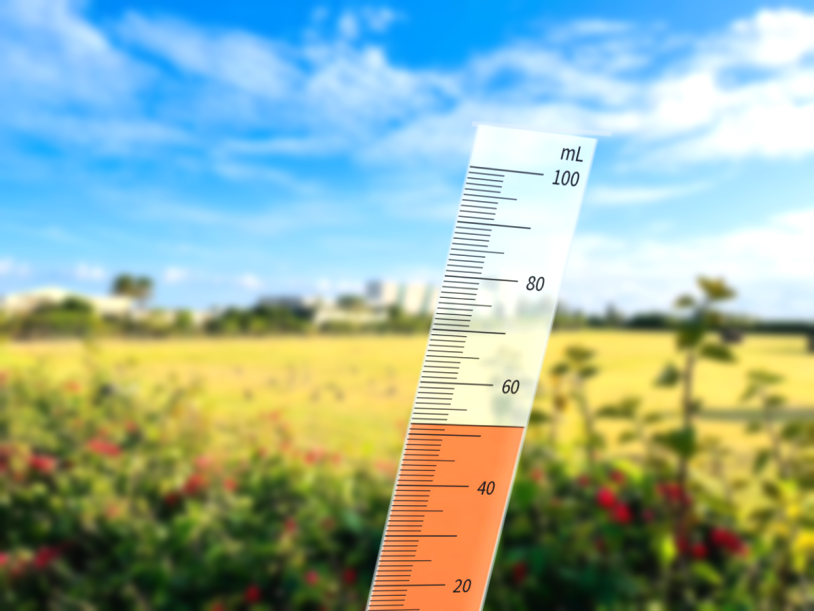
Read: **52** mL
